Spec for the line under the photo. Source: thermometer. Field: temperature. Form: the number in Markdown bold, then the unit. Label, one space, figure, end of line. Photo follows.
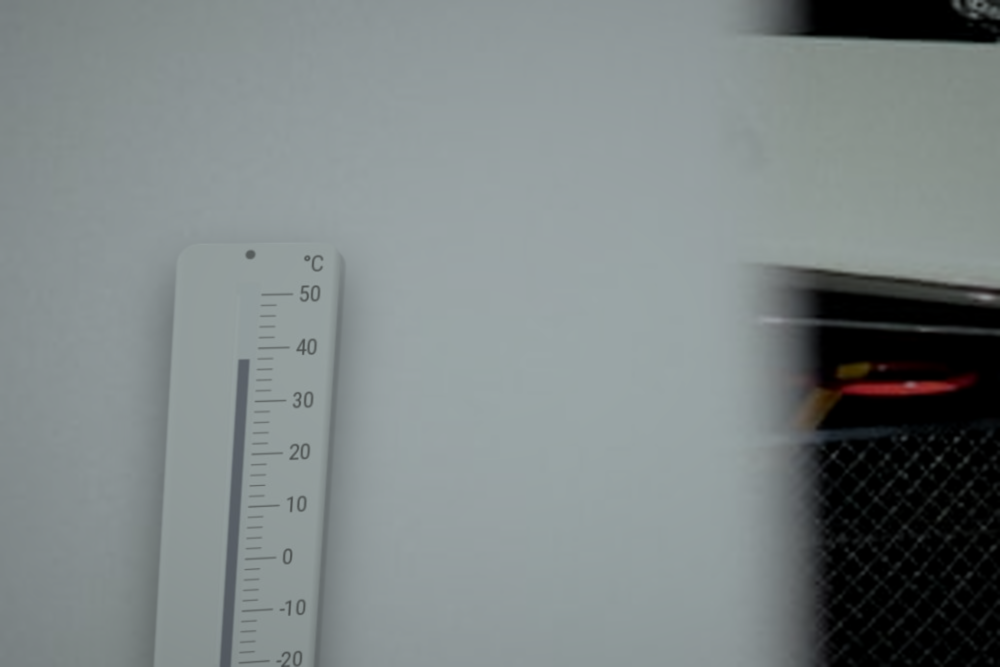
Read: **38** °C
